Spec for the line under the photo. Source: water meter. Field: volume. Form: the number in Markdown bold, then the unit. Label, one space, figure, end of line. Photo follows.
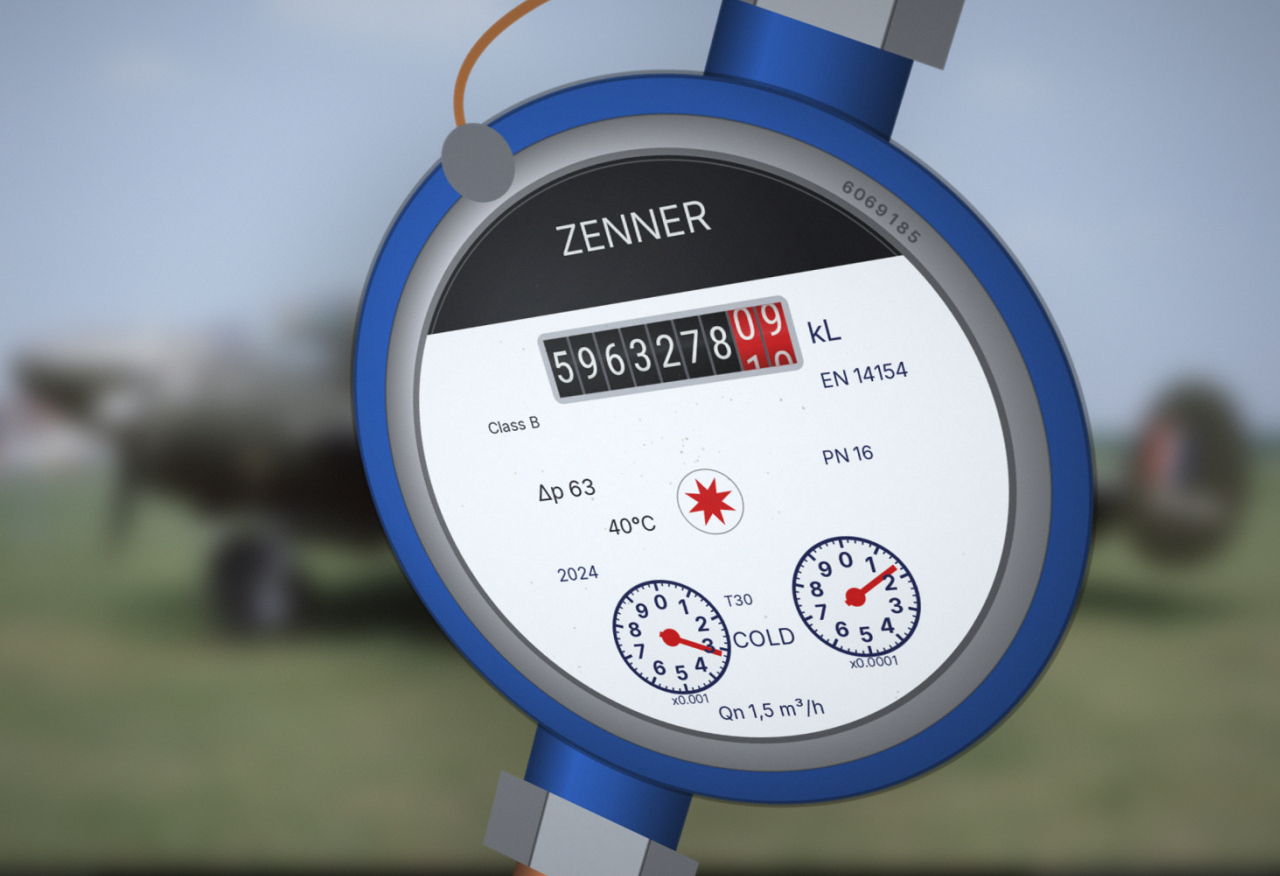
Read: **5963278.0931** kL
